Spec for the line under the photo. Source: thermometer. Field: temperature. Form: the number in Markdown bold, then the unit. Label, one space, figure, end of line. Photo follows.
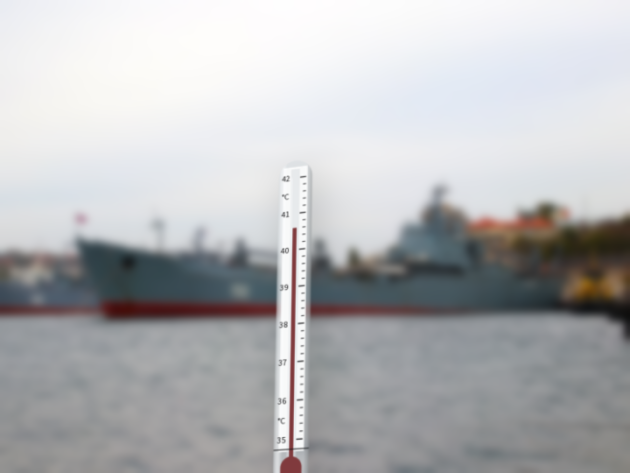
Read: **40.6** °C
